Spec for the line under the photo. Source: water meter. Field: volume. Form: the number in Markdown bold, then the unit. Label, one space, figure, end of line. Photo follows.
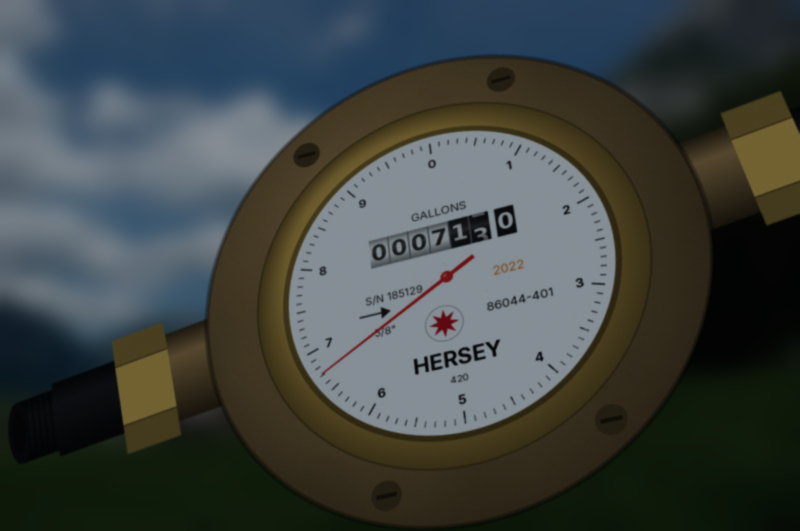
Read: **7126.7** gal
